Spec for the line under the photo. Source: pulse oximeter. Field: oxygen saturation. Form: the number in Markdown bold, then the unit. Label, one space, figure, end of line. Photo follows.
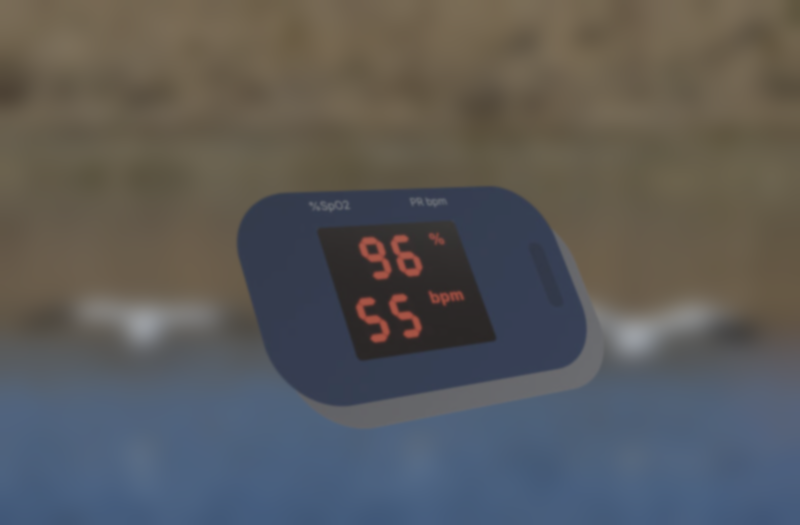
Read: **96** %
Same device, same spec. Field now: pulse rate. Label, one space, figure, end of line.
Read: **55** bpm
